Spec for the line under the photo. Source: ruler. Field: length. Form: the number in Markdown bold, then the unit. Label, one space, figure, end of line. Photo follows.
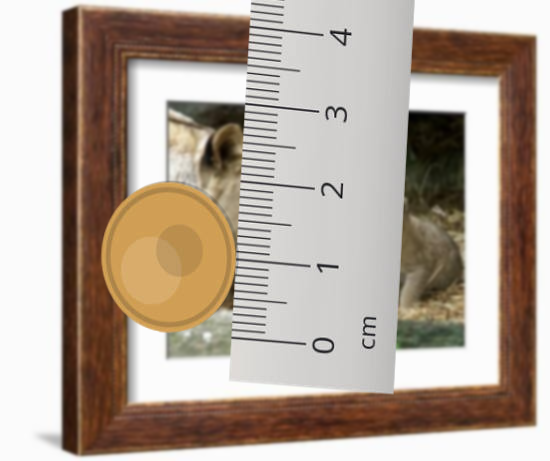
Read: **1.9** cm
